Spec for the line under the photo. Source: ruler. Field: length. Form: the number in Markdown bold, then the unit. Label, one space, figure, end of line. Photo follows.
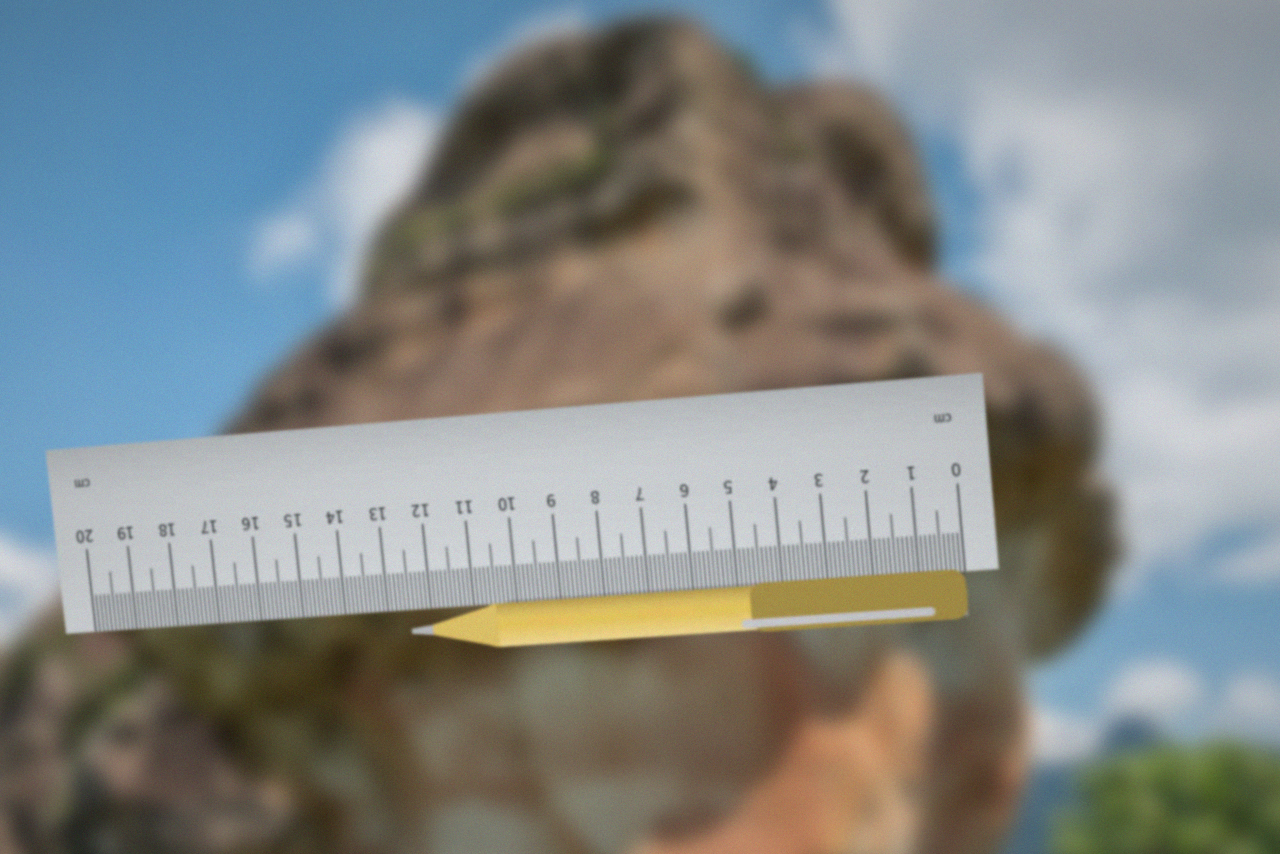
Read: **12.5** cm
